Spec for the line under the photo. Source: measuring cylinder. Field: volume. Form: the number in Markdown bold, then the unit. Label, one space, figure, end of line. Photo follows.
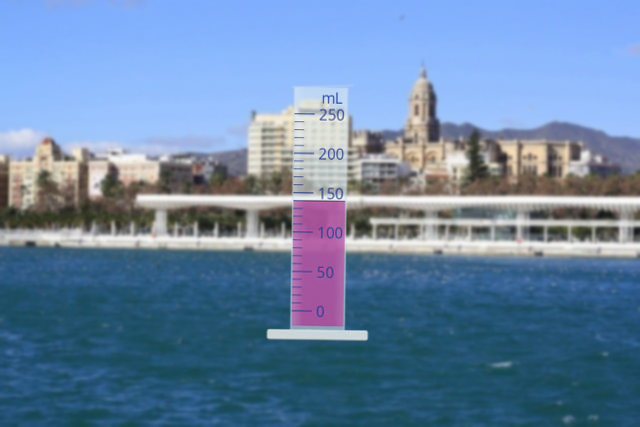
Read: **140** mL
